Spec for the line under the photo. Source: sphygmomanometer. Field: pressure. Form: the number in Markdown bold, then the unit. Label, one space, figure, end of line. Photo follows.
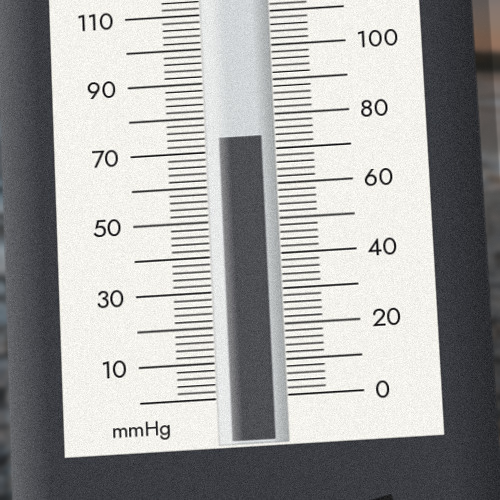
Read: **74** mmHg
